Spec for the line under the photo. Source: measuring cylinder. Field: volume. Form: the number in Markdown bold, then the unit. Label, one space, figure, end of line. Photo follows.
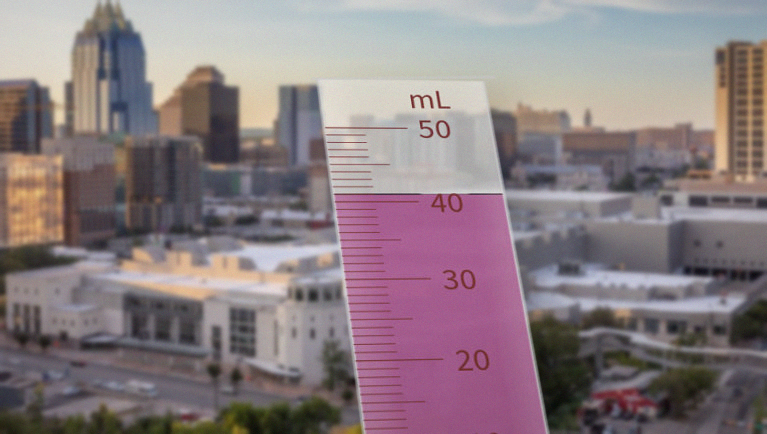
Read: **41** mL
